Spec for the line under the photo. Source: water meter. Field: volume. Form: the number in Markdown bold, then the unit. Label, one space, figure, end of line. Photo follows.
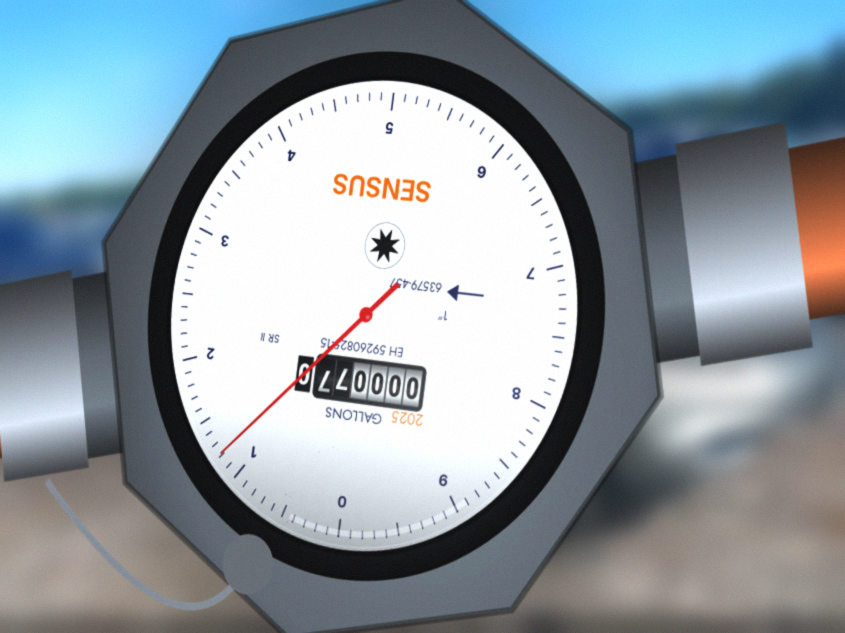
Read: **771.2** gal
